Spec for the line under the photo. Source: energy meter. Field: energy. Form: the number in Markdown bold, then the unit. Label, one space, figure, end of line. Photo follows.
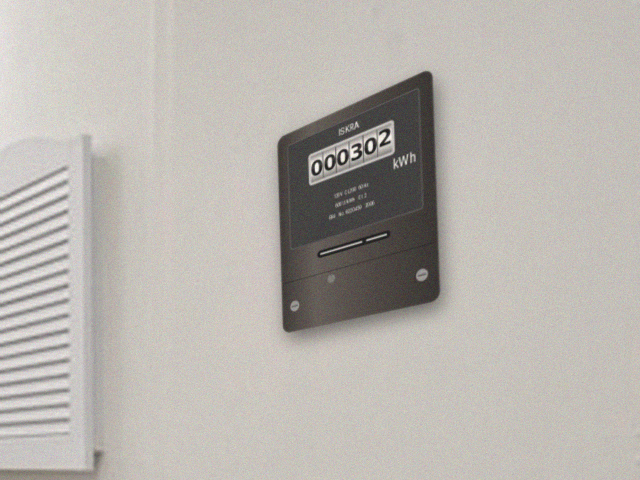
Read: **302** kWh
